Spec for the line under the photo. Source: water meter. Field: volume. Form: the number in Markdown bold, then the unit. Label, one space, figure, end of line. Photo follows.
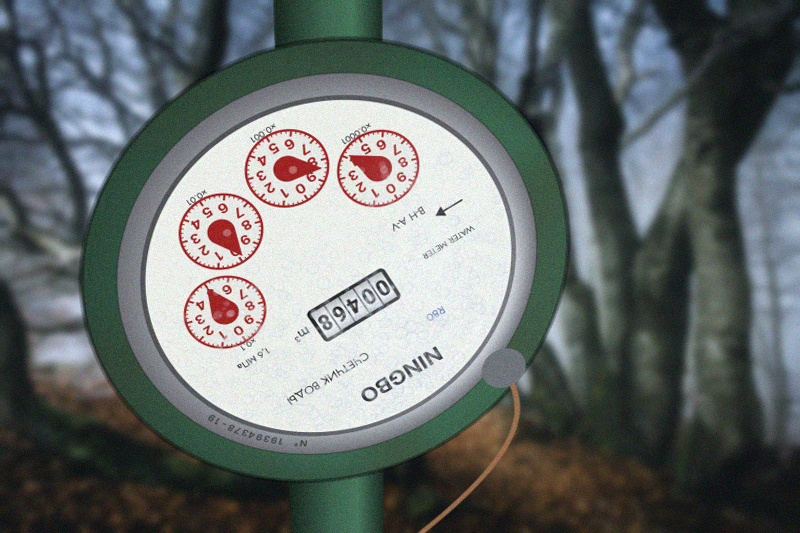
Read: **468.4984** m³
